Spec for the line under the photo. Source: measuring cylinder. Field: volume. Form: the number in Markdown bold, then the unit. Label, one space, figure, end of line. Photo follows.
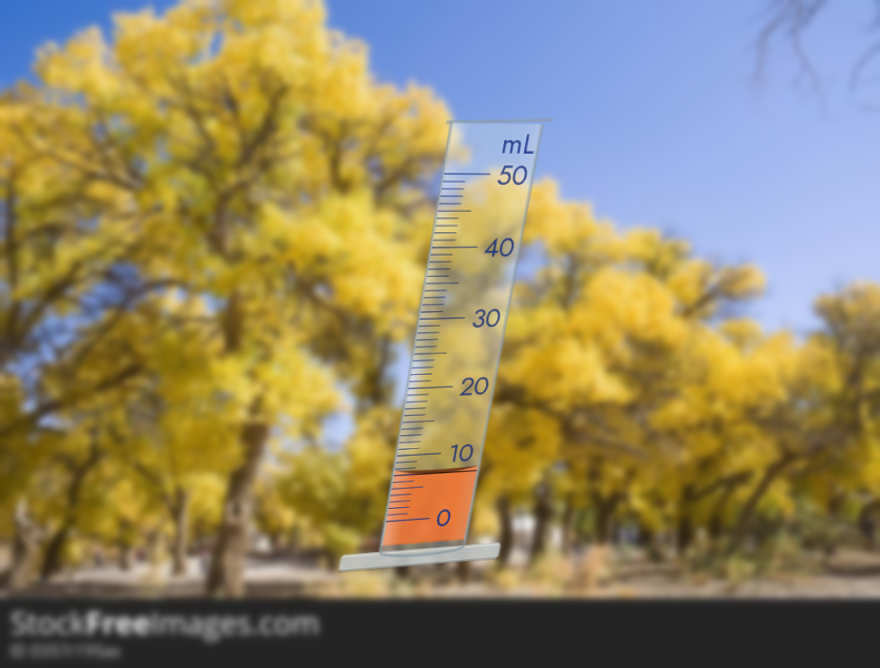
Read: **7** mL
